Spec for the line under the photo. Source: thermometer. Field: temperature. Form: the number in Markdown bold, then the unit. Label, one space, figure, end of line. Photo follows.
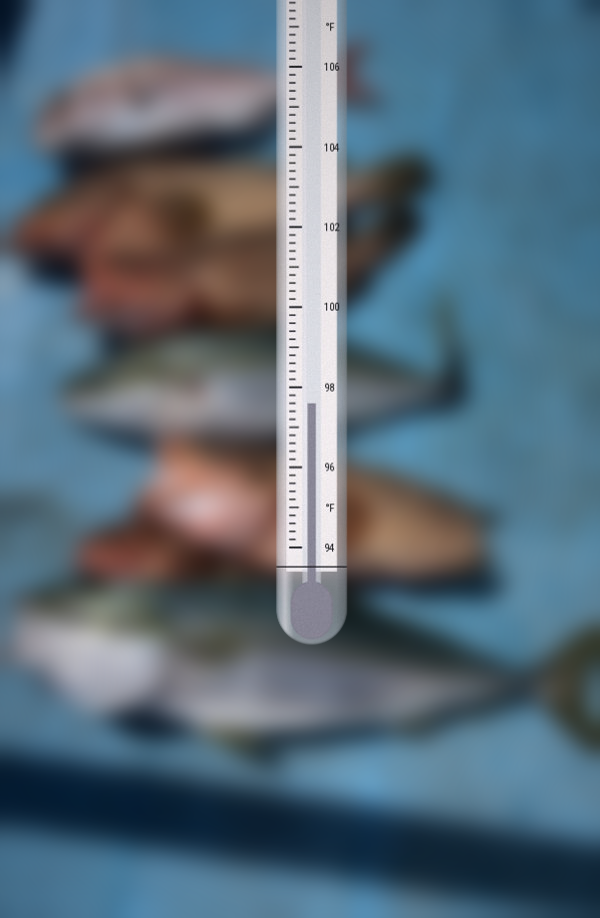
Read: **97.6** °F
